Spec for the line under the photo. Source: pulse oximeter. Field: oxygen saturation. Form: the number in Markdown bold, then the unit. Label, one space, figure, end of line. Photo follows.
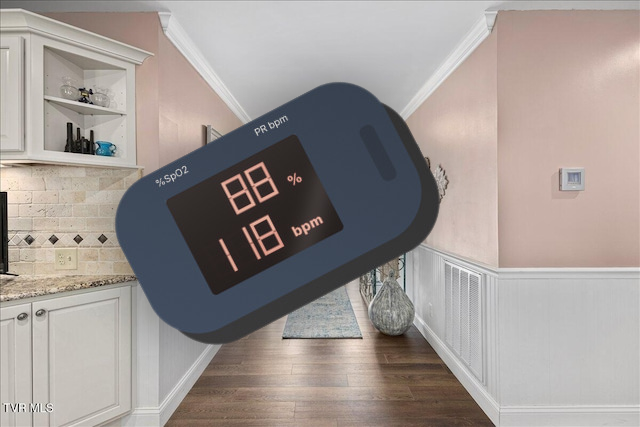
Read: **88** %
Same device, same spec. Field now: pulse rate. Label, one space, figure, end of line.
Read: **118** bpm
